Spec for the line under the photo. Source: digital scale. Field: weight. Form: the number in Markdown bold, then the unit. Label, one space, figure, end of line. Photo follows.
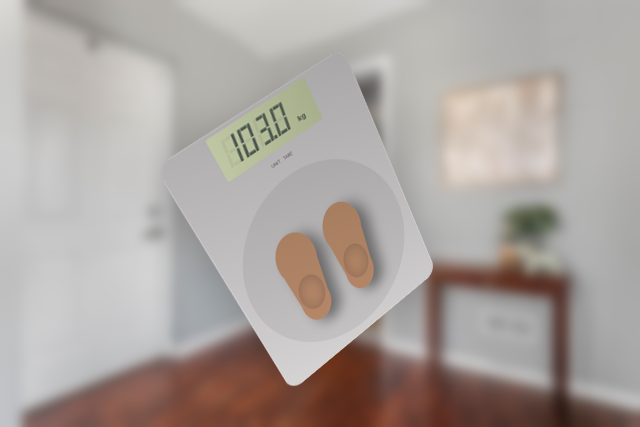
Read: **103.0** kg
